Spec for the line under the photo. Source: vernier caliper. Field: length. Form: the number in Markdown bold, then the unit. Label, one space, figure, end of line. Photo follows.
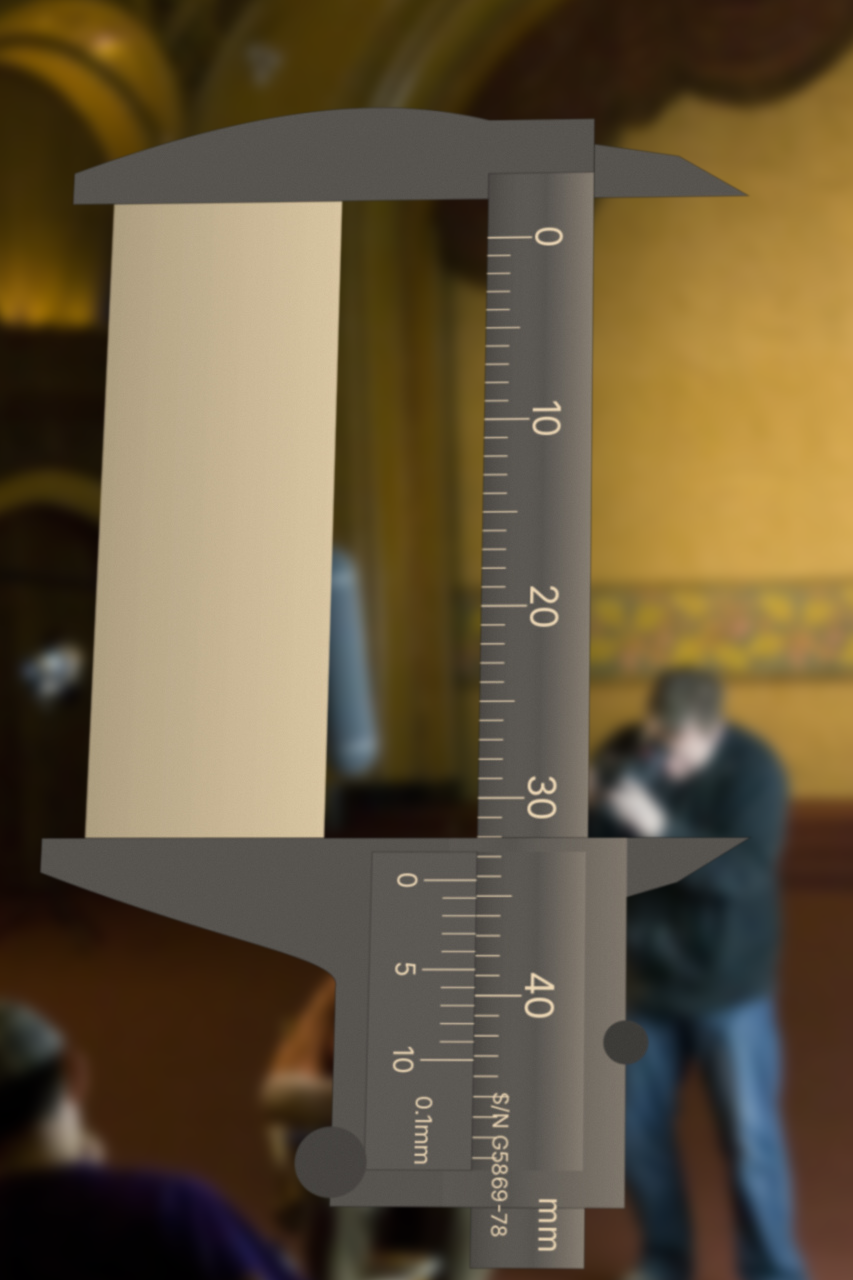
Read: **34.2** mm
